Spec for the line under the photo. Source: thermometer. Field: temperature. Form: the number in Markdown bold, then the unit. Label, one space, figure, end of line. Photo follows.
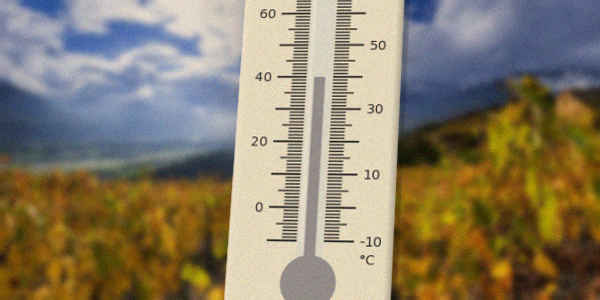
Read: **40** °C
